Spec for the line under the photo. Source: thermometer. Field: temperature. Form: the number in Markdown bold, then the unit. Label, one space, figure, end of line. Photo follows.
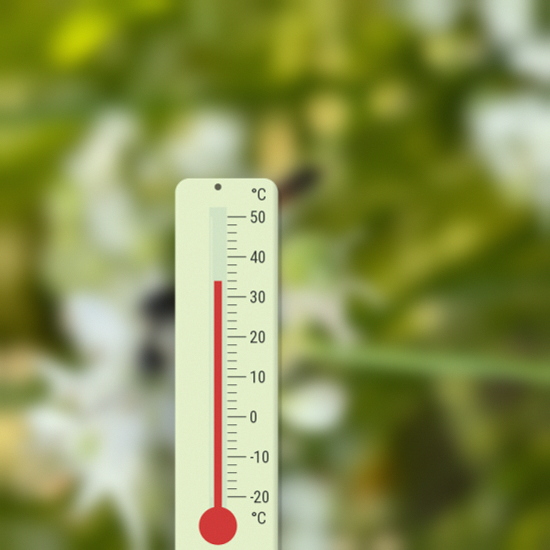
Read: **34** °C
